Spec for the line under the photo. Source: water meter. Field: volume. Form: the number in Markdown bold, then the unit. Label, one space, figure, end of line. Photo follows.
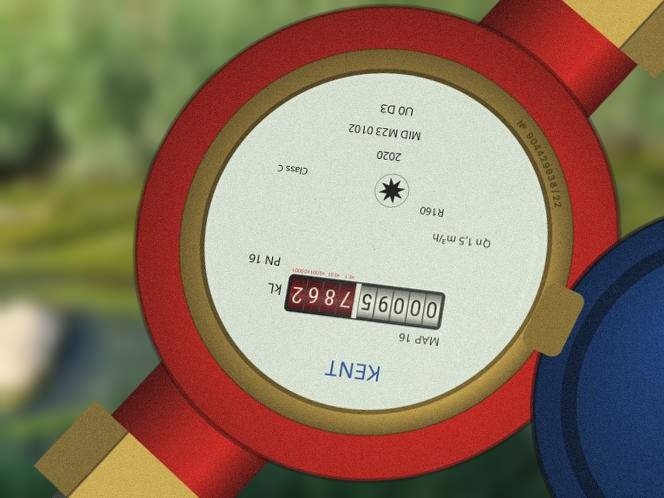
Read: **95.7862** kL
